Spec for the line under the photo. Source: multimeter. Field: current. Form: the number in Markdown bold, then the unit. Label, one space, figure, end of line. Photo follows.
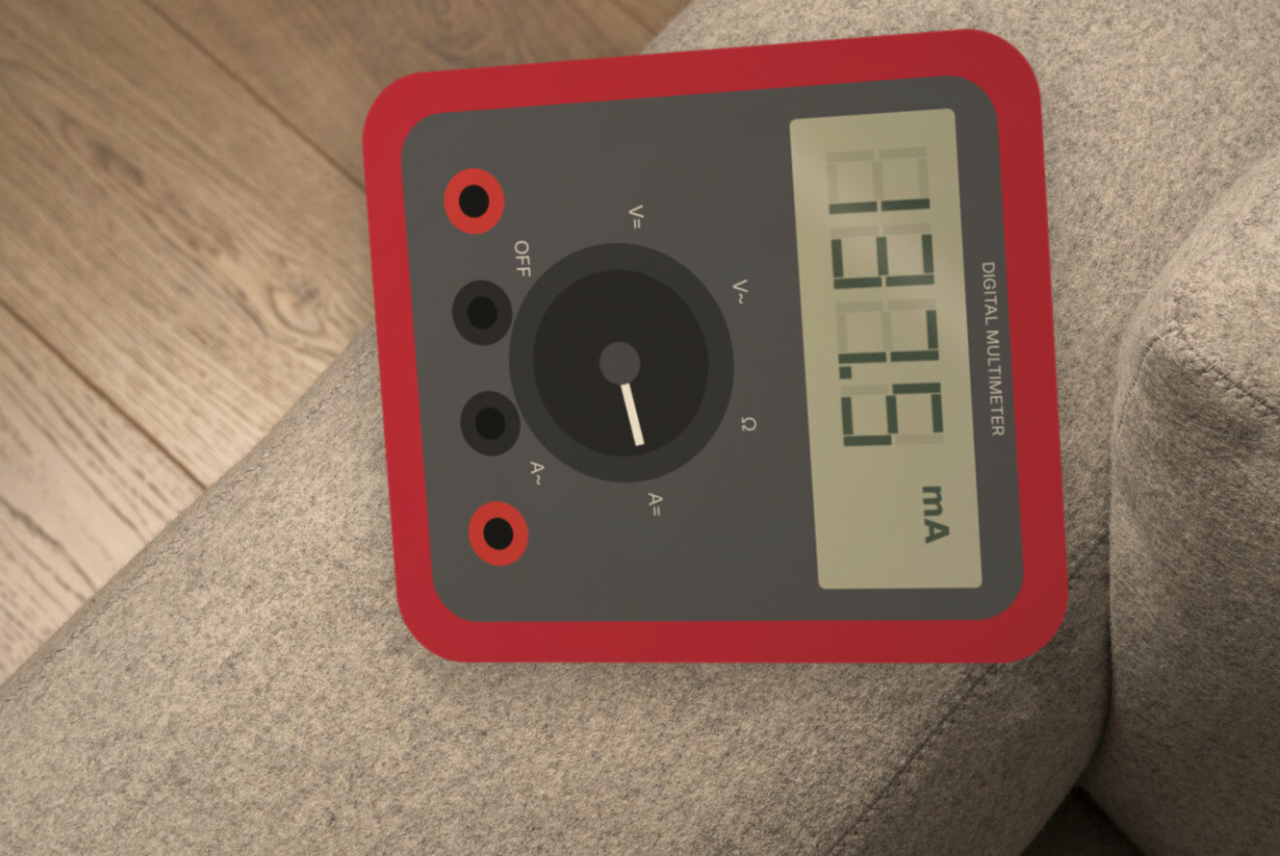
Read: **137.5** mA
